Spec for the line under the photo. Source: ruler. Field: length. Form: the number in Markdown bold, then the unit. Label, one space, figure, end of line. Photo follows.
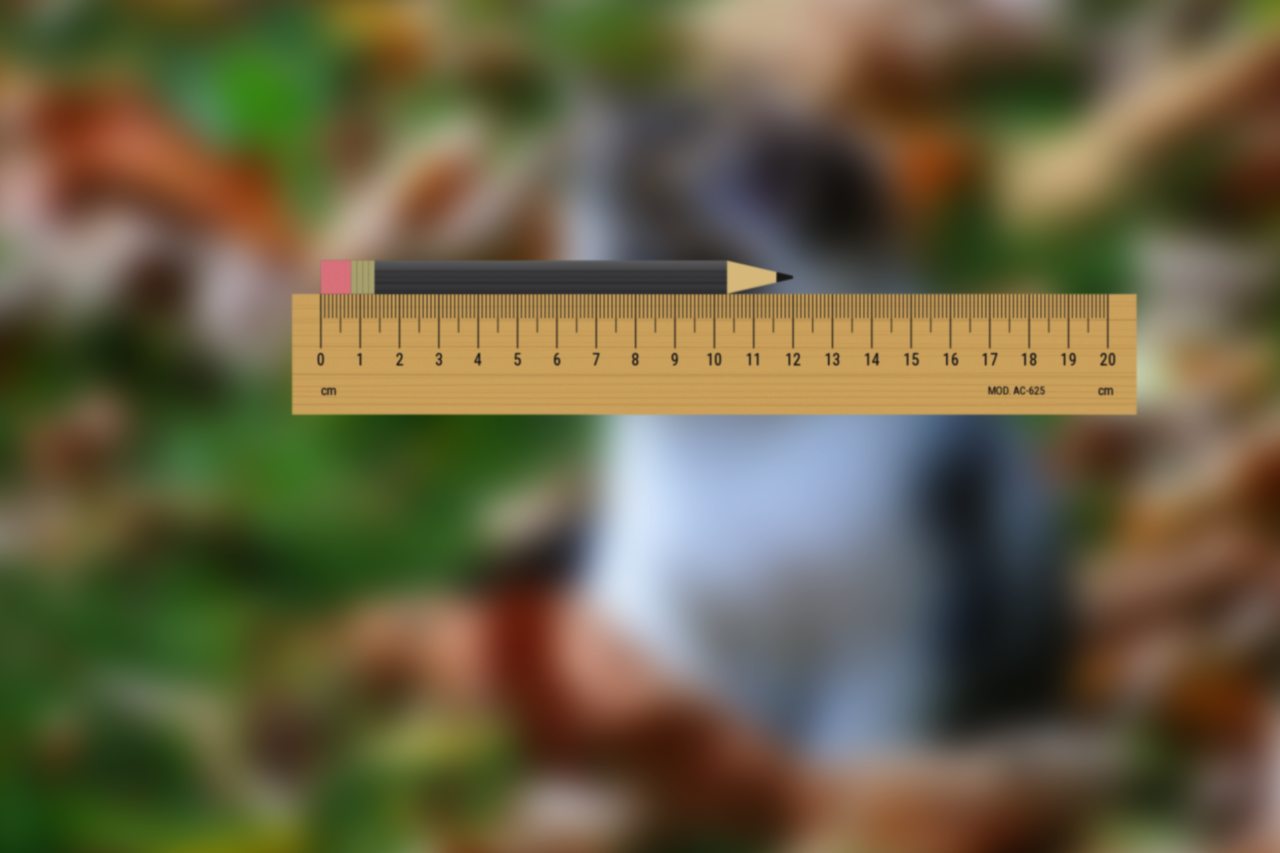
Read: **12** cm
